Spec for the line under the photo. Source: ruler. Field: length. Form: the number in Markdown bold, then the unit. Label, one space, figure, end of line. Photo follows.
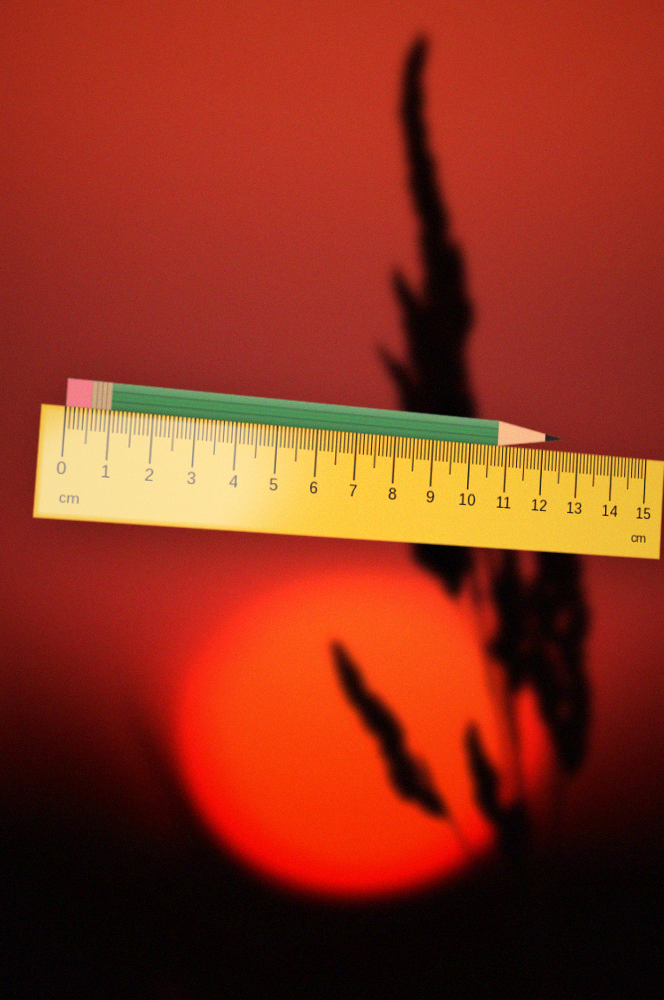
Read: **12.5** cm
